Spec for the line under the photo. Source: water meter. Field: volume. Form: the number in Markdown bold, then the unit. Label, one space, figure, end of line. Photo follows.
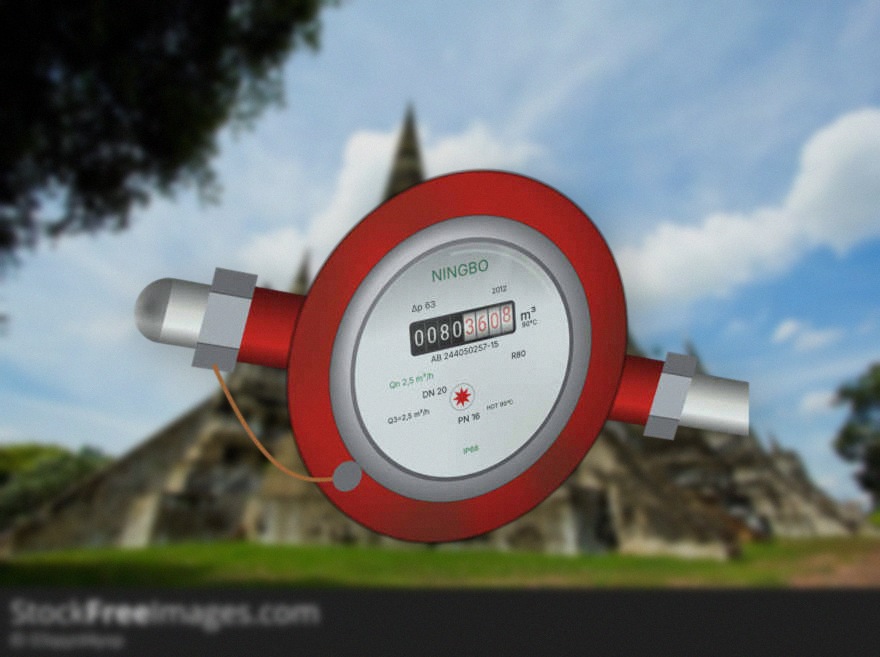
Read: **80.3608** m³
